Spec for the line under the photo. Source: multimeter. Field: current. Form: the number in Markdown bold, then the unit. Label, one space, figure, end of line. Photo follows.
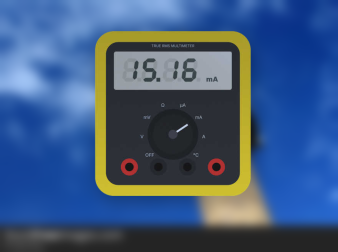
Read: **15.16** mA
